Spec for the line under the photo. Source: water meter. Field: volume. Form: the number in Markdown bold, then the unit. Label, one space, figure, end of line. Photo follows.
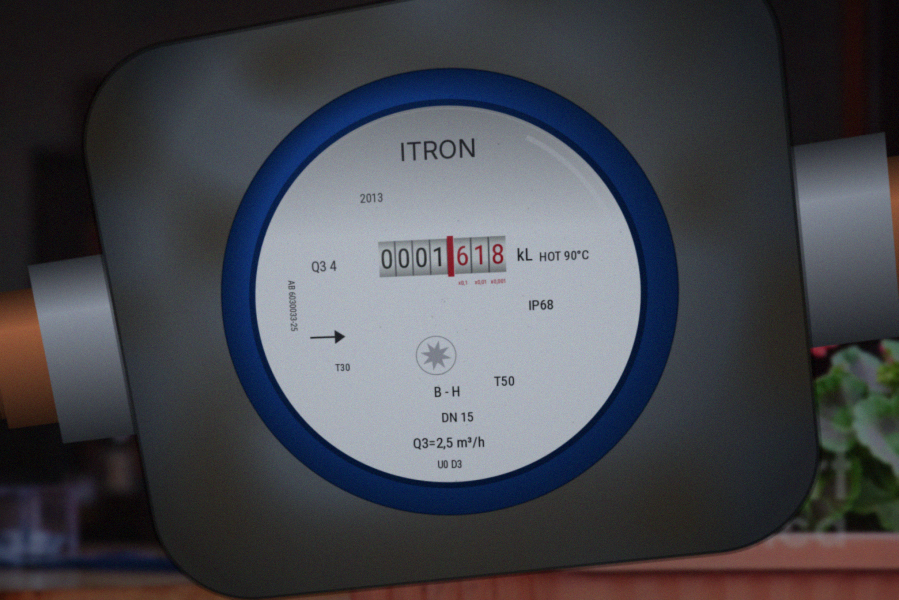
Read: **1.618** kL
